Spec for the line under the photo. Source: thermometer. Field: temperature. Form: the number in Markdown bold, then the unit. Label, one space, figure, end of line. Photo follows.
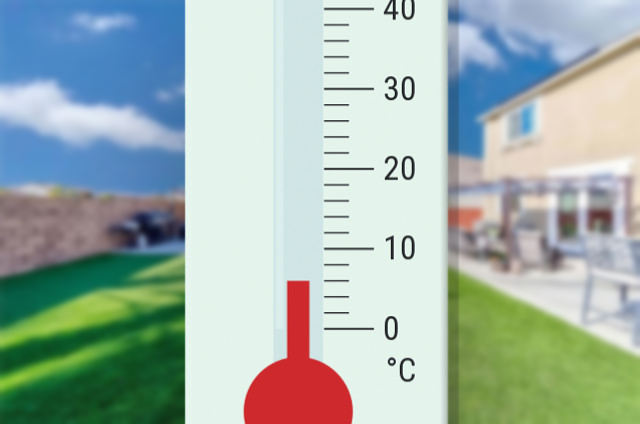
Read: **6** °C
